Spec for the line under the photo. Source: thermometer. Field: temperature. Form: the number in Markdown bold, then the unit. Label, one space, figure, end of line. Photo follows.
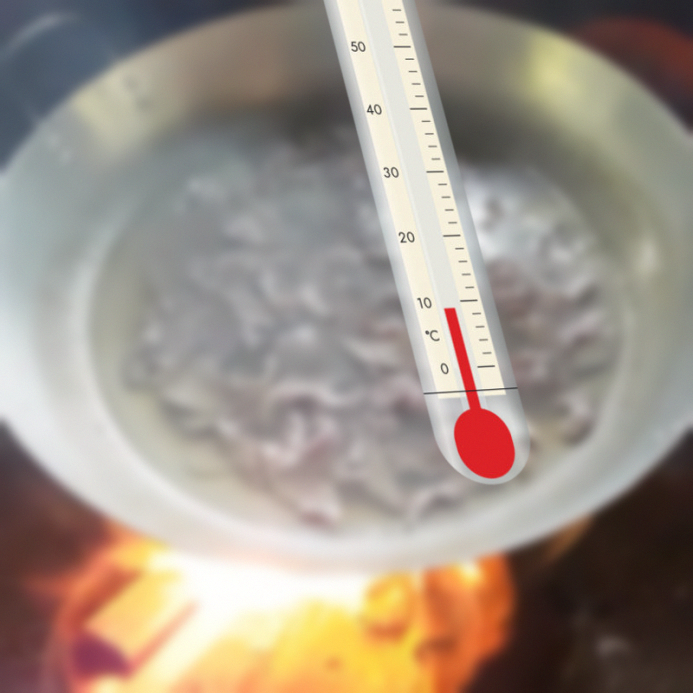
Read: **9** °C
